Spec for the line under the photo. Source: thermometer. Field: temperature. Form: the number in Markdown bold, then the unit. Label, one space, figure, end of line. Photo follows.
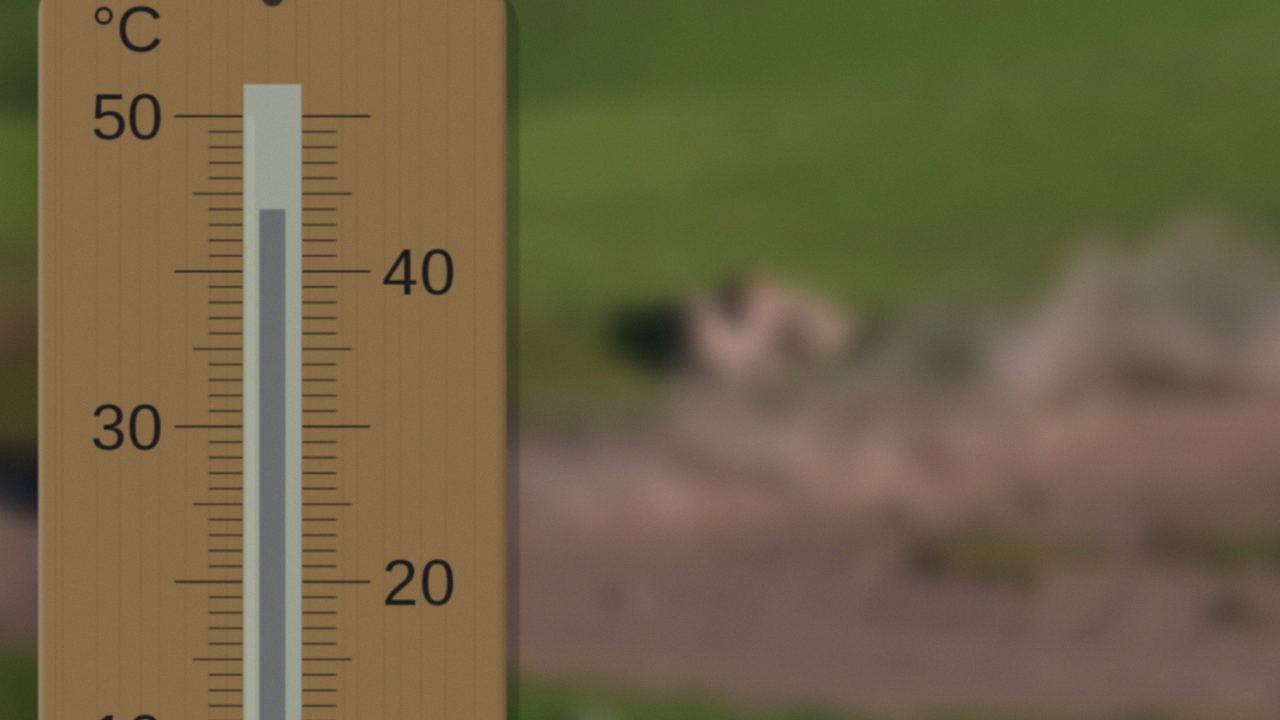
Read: **44** °C
